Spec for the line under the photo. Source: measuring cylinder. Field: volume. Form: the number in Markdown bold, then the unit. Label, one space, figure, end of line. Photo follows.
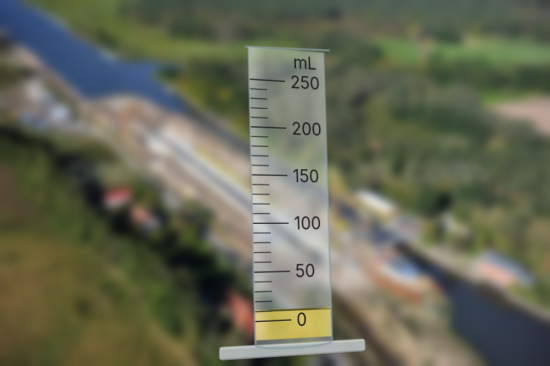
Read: **10** mL
